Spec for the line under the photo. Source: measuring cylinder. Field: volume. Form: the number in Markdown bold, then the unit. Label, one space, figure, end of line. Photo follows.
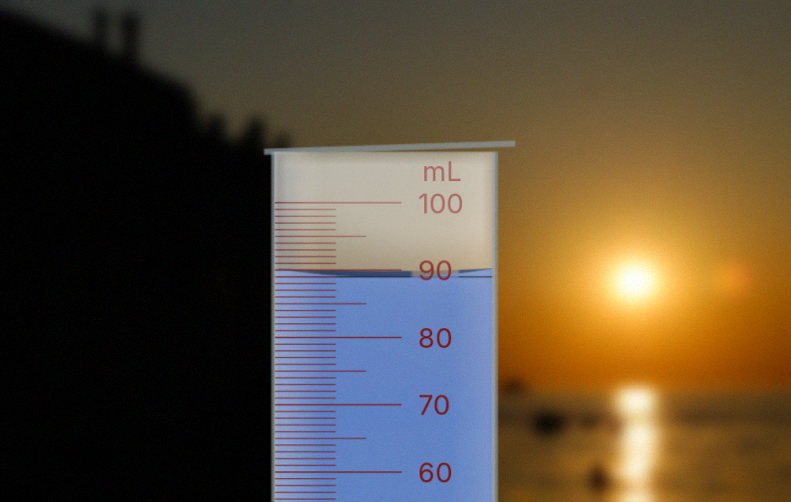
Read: **89** mL
